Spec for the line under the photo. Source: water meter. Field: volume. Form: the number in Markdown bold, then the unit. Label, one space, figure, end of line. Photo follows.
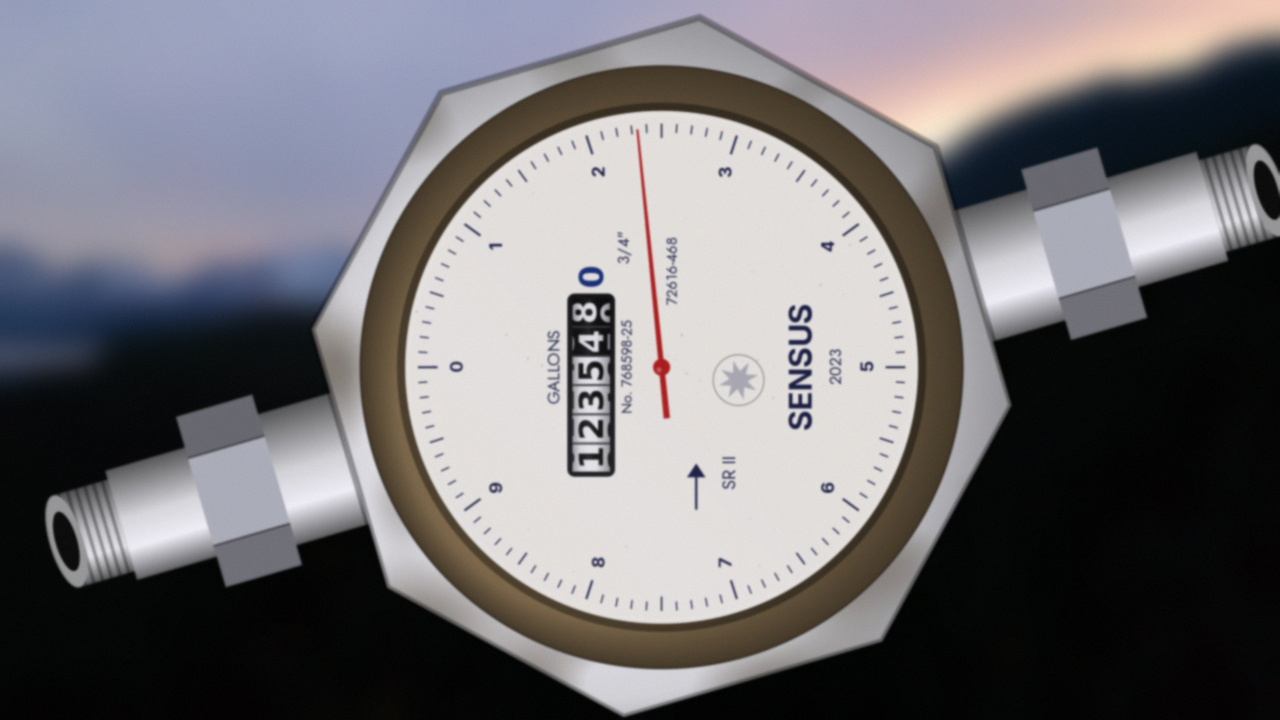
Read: **1235482.3** gal
